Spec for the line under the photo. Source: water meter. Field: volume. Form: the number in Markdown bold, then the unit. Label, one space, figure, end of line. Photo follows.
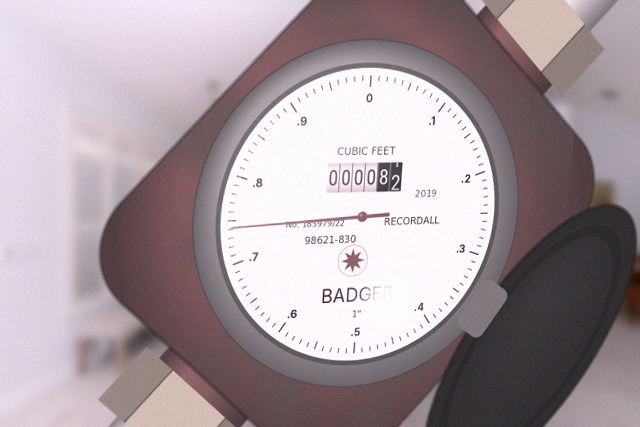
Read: **81.74** ft³
